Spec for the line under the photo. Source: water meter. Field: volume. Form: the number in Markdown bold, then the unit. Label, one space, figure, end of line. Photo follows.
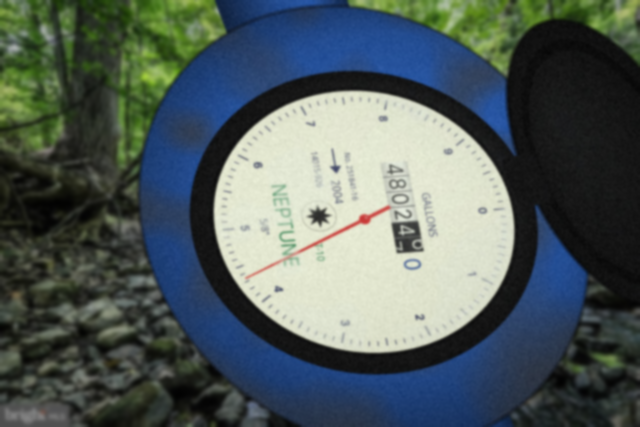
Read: **4802464.3** gal
